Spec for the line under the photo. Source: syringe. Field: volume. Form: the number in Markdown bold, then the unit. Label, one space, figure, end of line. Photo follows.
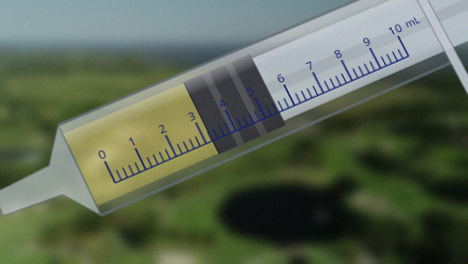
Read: **3.2** mL
